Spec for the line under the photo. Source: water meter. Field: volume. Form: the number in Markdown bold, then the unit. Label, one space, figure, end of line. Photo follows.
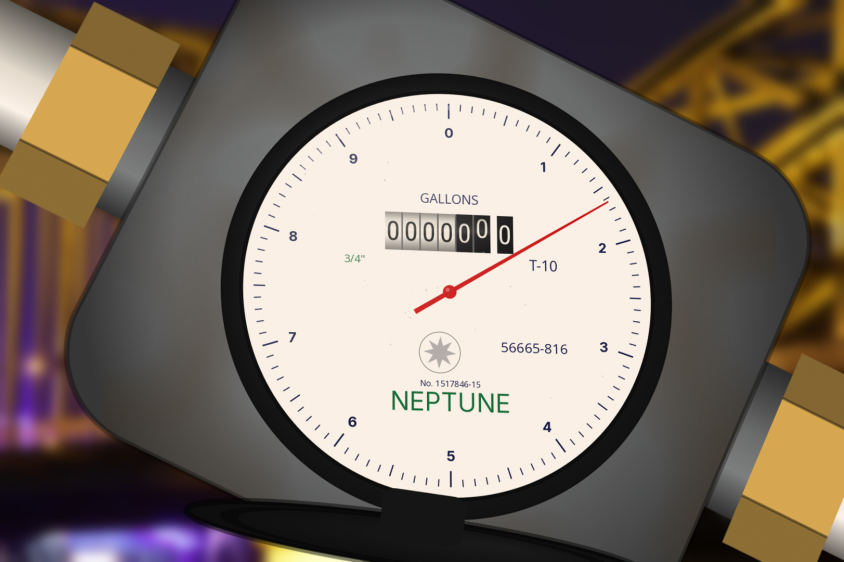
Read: **1.6** gal
